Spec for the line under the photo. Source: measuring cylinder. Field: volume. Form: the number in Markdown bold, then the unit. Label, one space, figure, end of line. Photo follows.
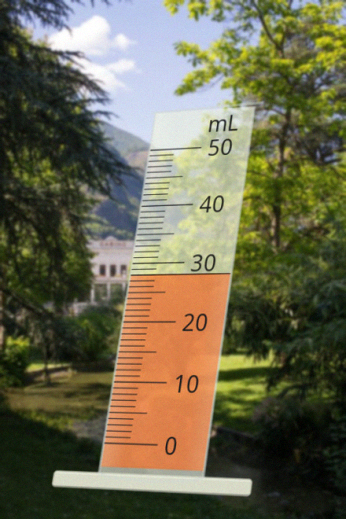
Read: **28** mL
